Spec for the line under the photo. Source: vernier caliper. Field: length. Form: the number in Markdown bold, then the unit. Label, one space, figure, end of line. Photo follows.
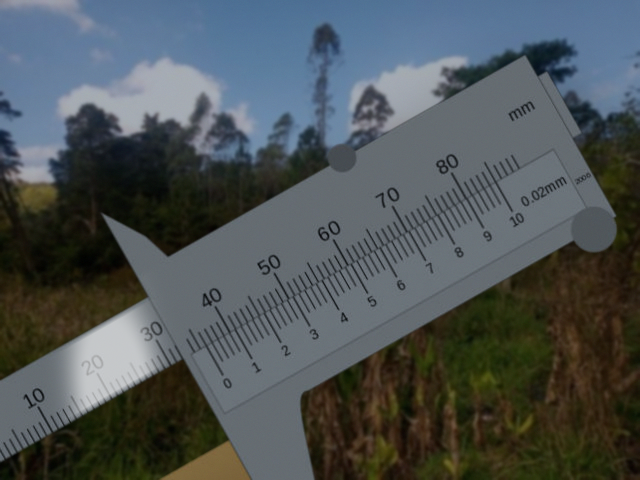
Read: **36.0** mm
